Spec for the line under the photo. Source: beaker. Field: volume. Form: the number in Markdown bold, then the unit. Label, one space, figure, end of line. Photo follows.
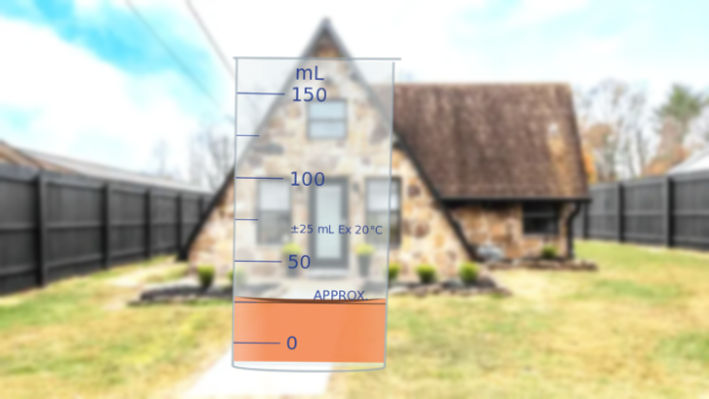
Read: **25** mL
